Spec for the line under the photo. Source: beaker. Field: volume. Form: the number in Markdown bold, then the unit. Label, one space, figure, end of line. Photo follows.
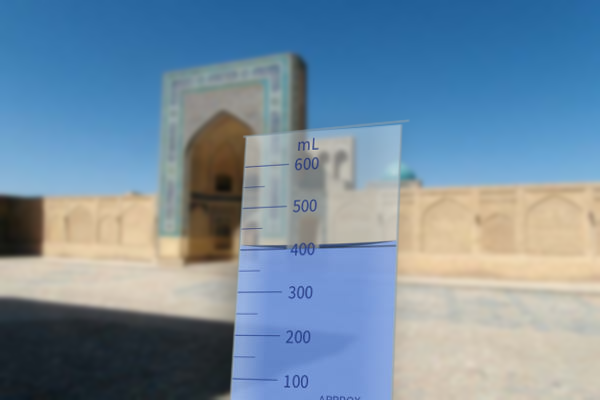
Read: **400** mL
